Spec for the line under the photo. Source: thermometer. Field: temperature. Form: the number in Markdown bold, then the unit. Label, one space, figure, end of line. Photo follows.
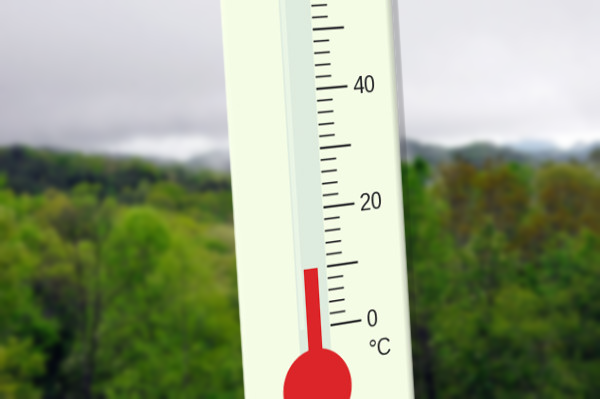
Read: **10** °C
